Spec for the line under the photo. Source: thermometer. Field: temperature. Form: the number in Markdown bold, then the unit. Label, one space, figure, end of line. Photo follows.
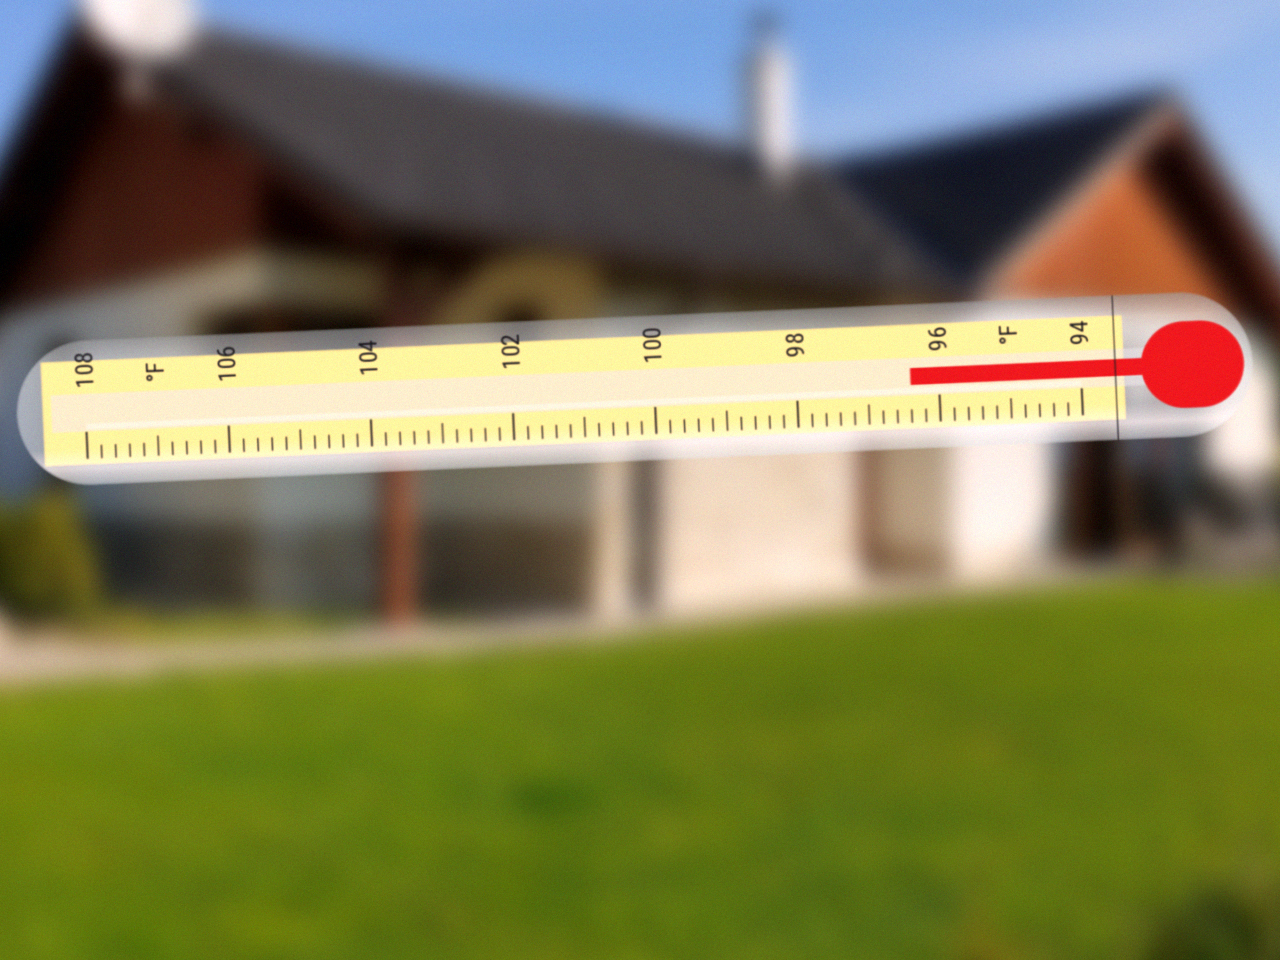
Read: **96.4** °F
